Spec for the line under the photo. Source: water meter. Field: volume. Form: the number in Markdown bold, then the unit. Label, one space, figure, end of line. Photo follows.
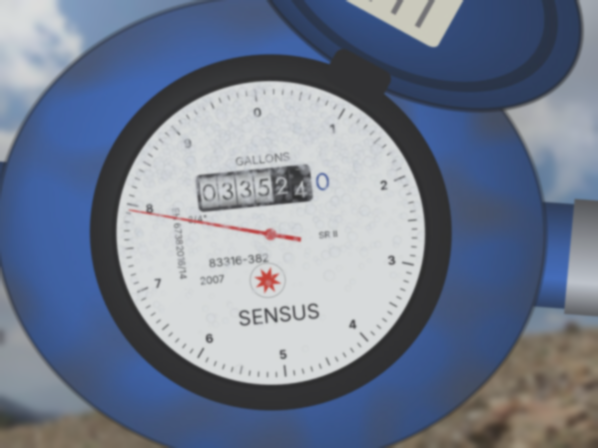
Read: **335237.9** gal
